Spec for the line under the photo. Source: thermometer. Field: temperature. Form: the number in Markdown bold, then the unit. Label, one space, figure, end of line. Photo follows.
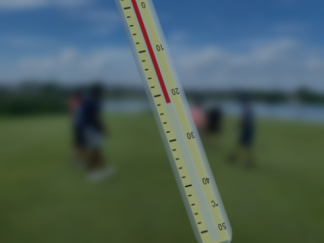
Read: **22** °C
